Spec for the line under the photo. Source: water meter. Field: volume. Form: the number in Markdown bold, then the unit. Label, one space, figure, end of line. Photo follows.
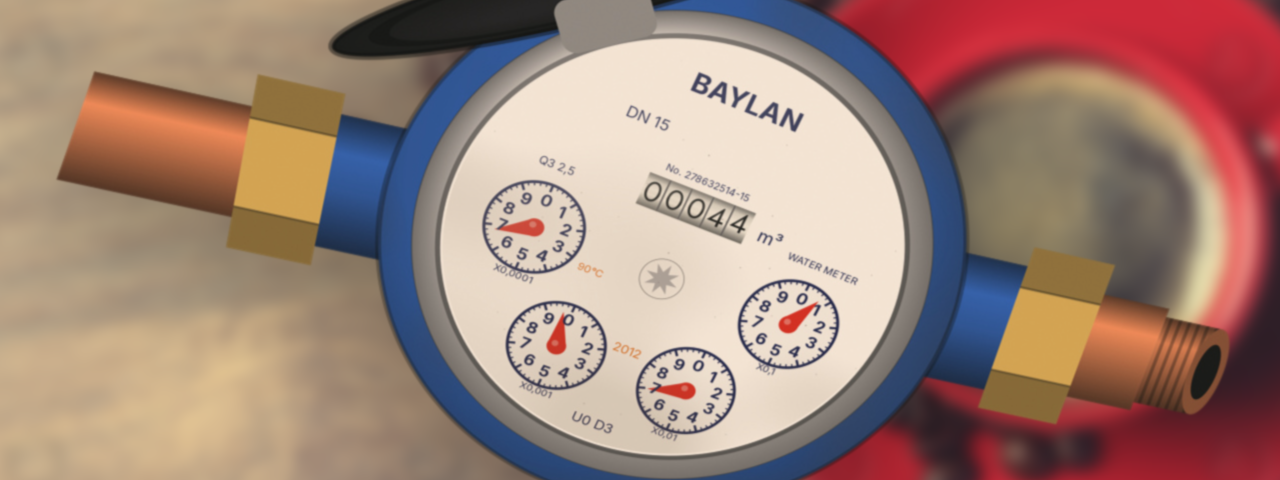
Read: **44.0696** m³
